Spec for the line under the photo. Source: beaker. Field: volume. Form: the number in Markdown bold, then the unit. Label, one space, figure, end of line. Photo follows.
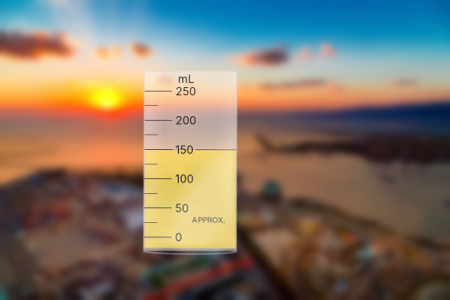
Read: **150** mL
